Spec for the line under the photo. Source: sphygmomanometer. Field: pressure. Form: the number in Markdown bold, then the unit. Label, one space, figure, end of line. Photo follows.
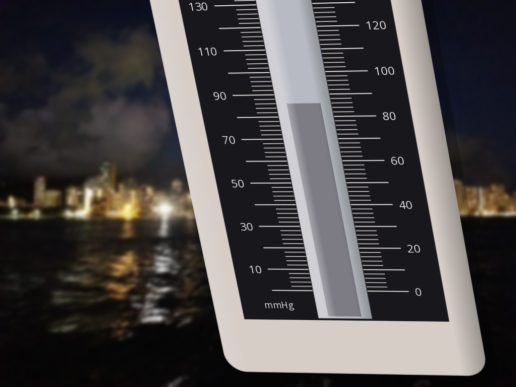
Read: **86** mmHg
